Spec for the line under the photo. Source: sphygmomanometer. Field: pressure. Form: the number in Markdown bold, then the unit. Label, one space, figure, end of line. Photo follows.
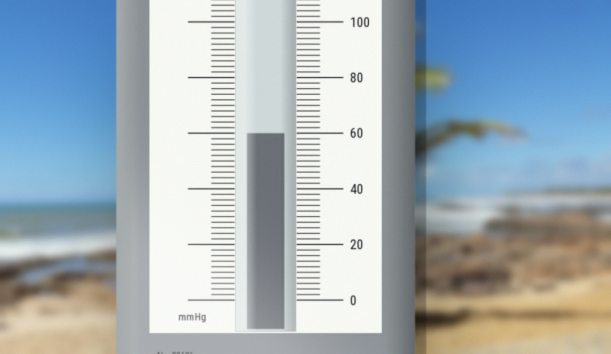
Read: **60** mmHg
